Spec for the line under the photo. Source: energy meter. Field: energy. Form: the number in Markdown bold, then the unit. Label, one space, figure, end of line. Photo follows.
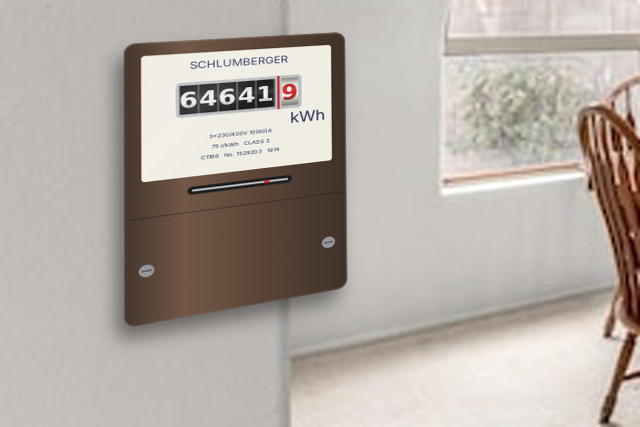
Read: **64641.9** kWh
